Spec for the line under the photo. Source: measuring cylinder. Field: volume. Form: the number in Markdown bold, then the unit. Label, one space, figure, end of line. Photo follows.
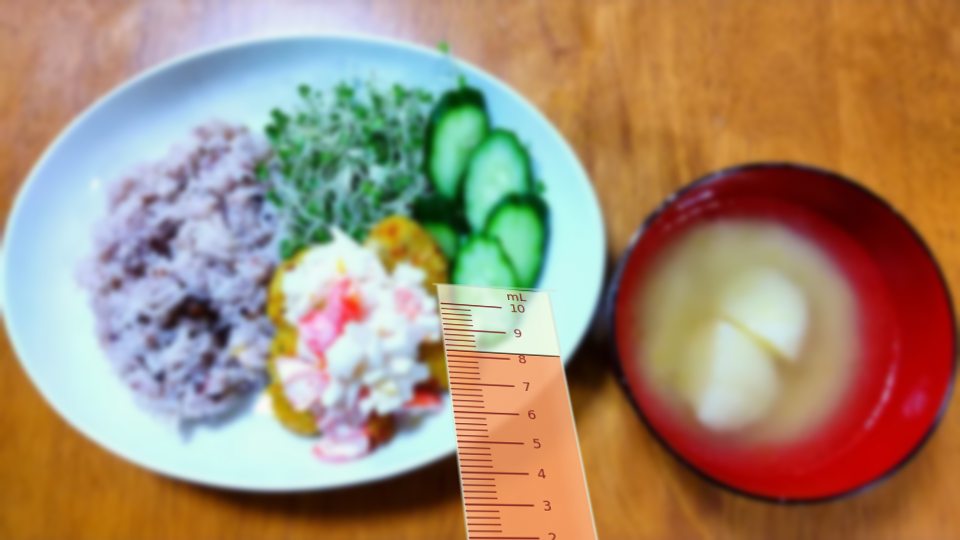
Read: **8.2** mL
